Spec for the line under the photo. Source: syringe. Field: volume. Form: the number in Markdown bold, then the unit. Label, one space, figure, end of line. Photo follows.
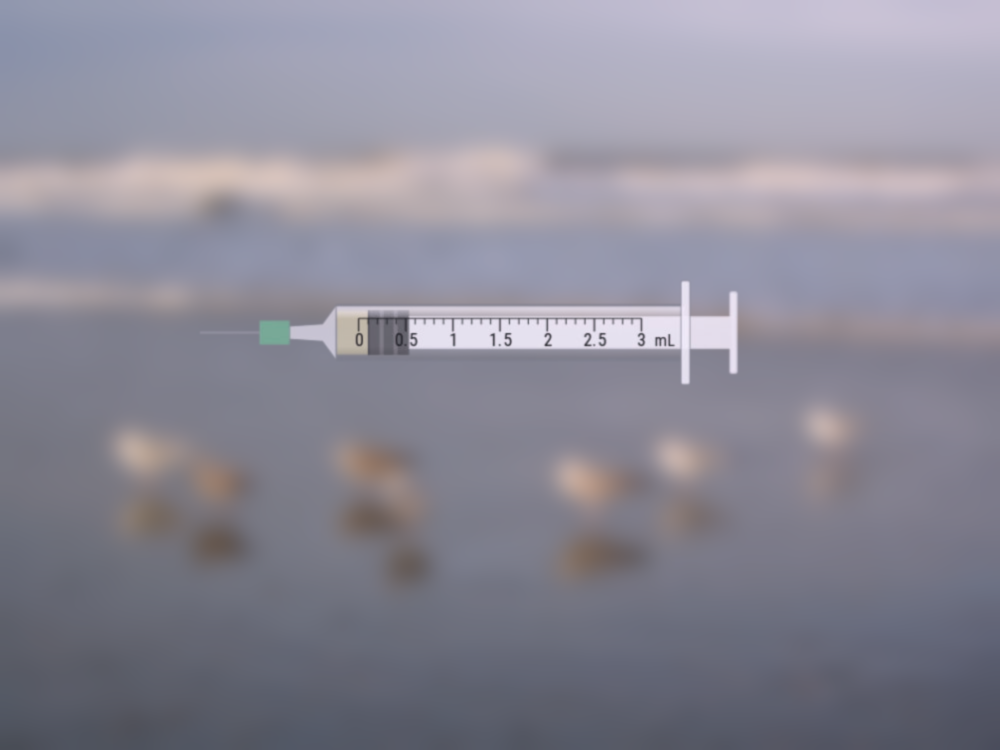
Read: **0.1** mL
